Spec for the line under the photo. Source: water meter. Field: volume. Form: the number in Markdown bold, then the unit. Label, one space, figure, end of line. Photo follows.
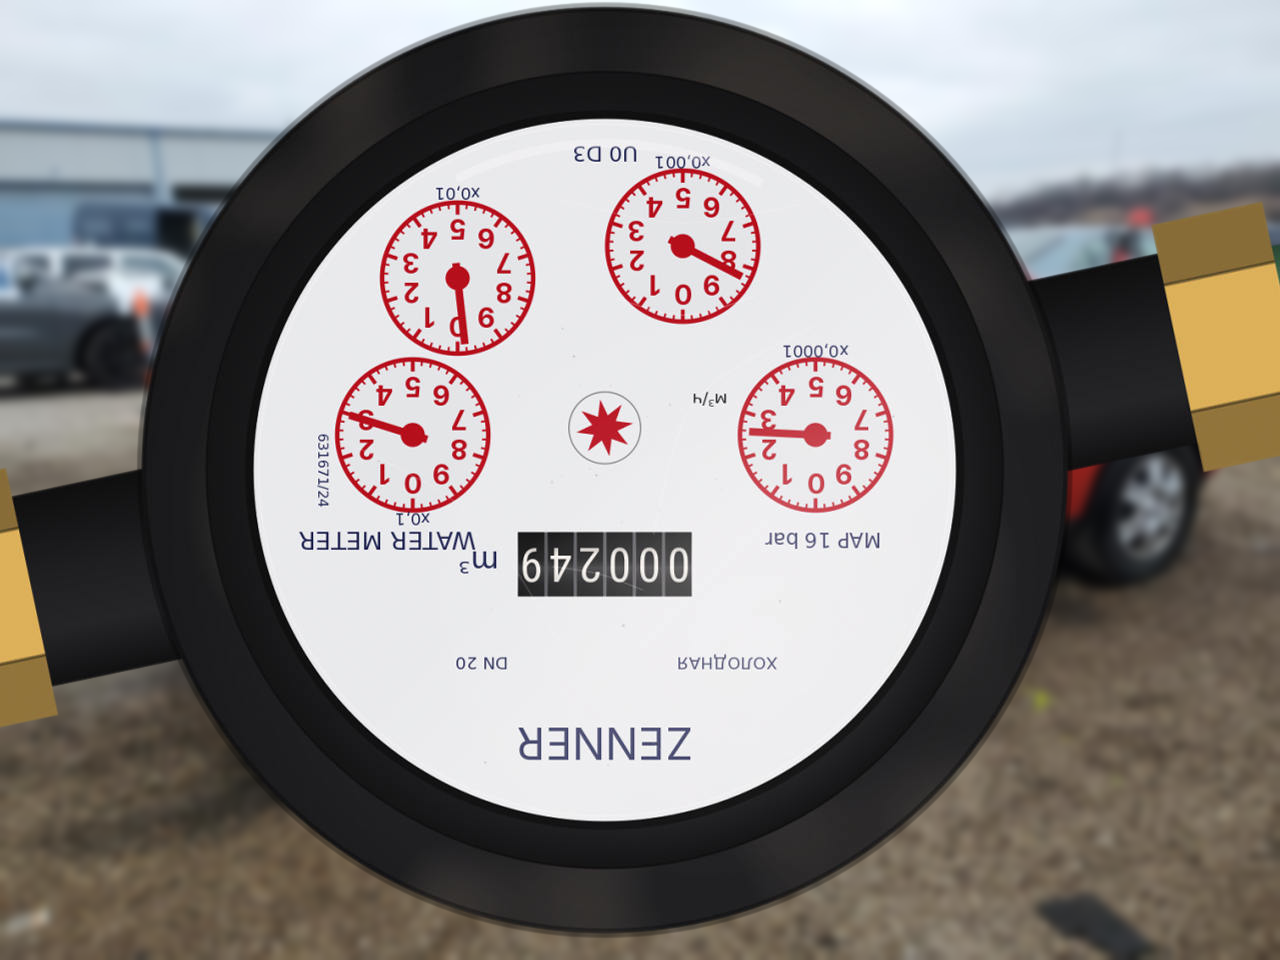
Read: **249.2982** m³
